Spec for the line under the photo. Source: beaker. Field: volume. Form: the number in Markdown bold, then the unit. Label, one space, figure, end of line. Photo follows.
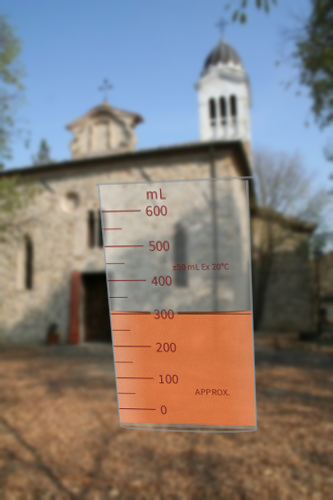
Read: **300** mL
